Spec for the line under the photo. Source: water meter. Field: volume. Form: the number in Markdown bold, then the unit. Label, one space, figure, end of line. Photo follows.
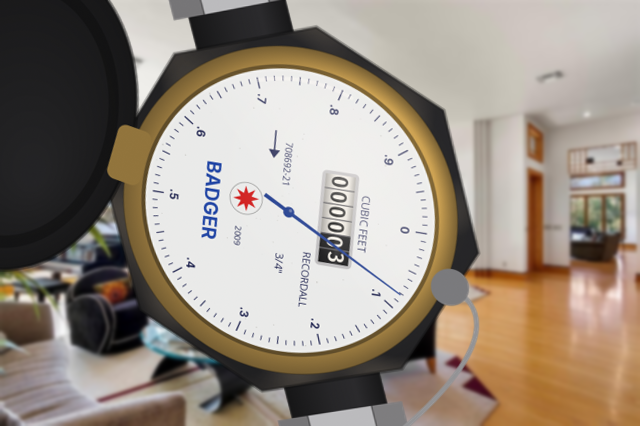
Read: **3.08** ft³
